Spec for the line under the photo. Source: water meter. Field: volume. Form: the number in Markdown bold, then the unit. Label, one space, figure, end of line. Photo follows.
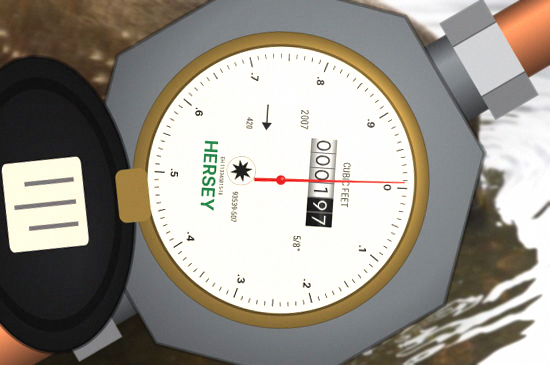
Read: **196.99** ft³
